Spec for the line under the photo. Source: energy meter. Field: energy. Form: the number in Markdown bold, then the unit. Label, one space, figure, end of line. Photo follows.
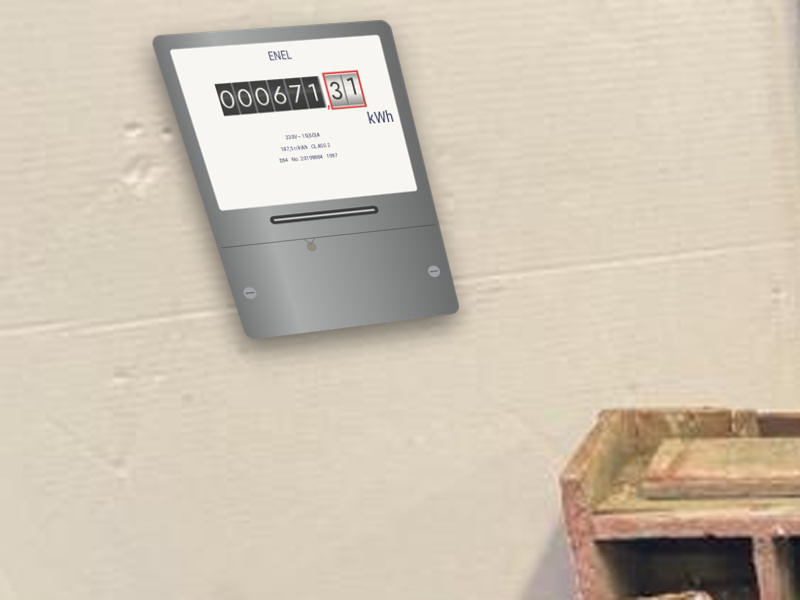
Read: **671.31** kWh
